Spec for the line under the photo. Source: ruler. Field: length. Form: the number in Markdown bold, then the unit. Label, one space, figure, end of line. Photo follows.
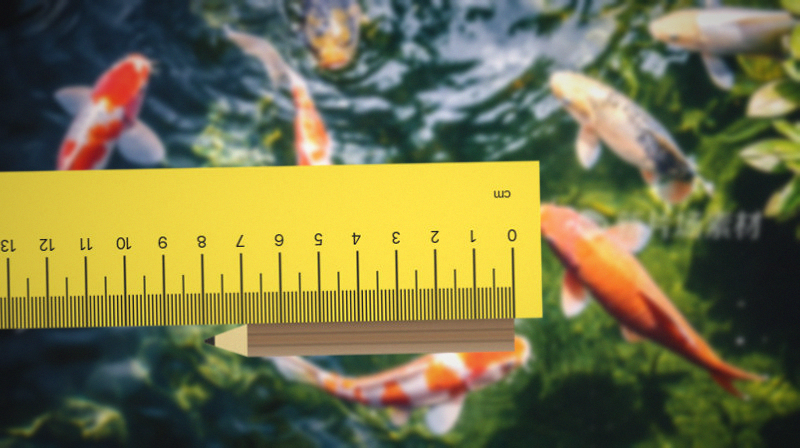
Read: **8** cm
